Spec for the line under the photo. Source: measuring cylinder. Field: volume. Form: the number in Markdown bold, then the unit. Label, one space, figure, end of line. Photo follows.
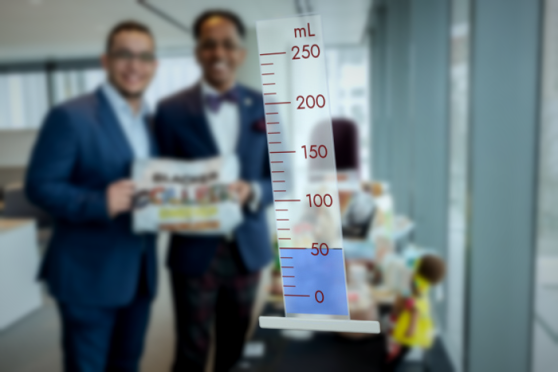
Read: **50** mL
